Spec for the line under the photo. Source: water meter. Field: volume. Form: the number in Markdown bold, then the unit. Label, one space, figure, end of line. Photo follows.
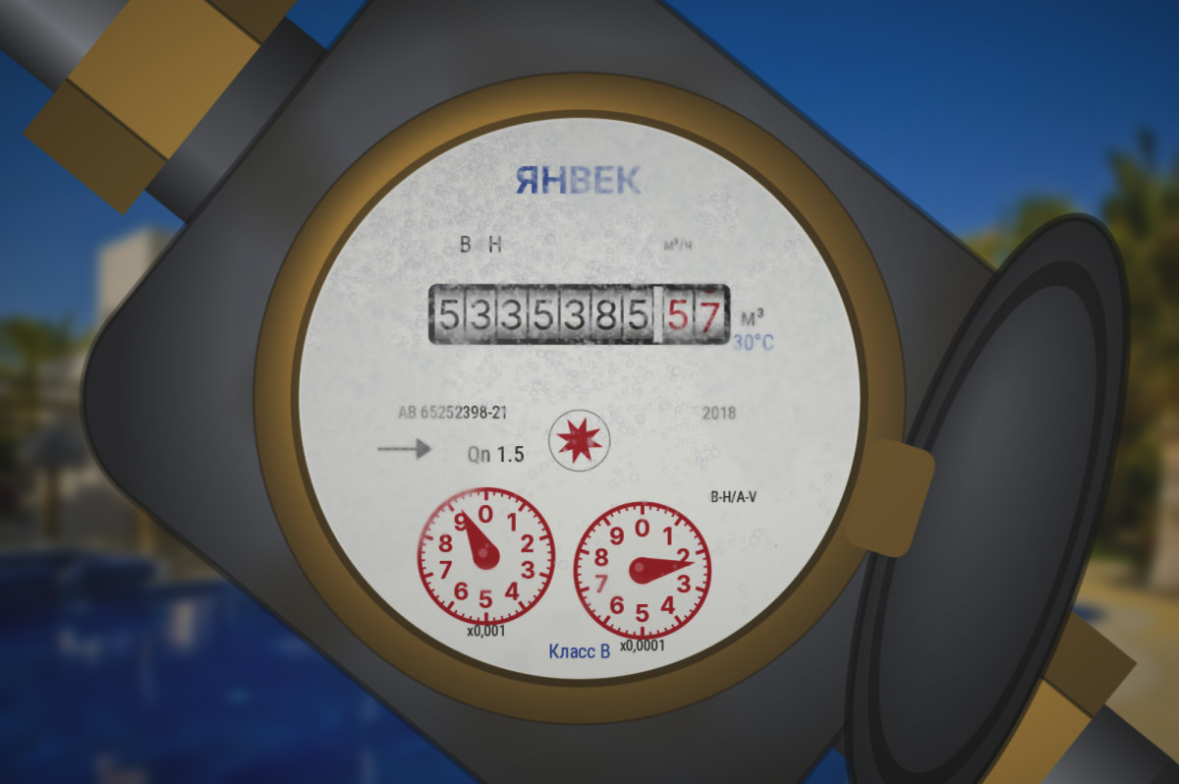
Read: **5335385.5692** m³
